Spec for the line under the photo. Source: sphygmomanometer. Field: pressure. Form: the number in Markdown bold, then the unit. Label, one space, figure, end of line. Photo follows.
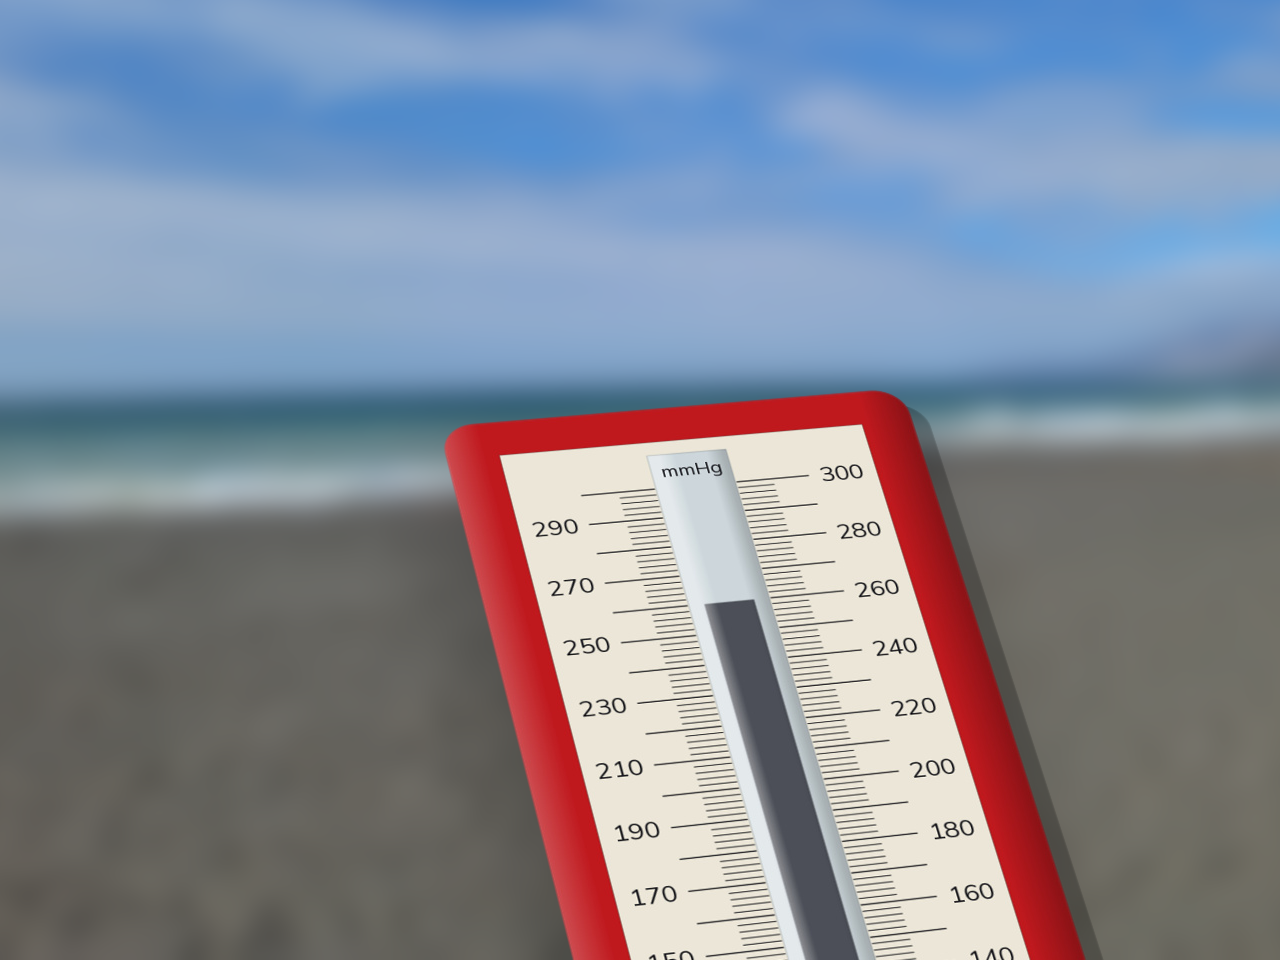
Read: **260** mmHg
